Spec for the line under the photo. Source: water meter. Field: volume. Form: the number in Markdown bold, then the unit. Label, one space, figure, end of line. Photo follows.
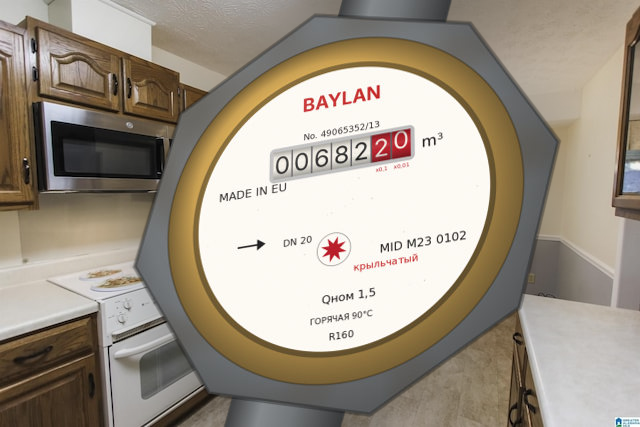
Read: **682.20** m³
